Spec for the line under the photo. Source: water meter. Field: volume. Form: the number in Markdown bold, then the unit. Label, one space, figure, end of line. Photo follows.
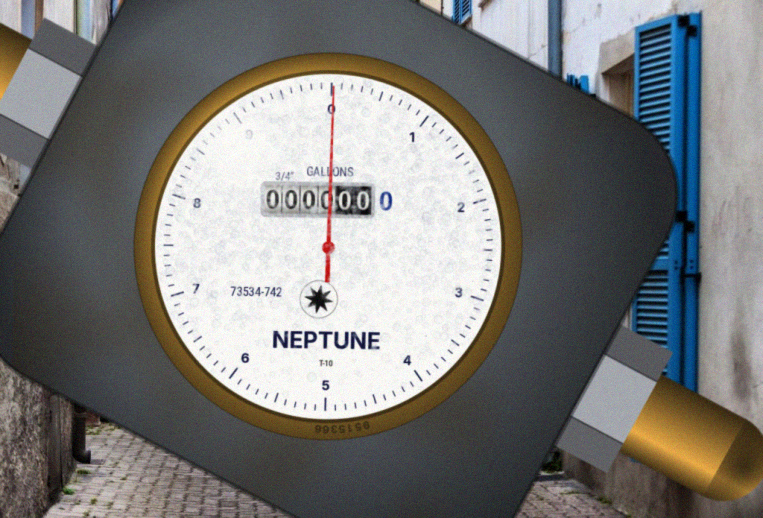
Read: **0.0** gal
